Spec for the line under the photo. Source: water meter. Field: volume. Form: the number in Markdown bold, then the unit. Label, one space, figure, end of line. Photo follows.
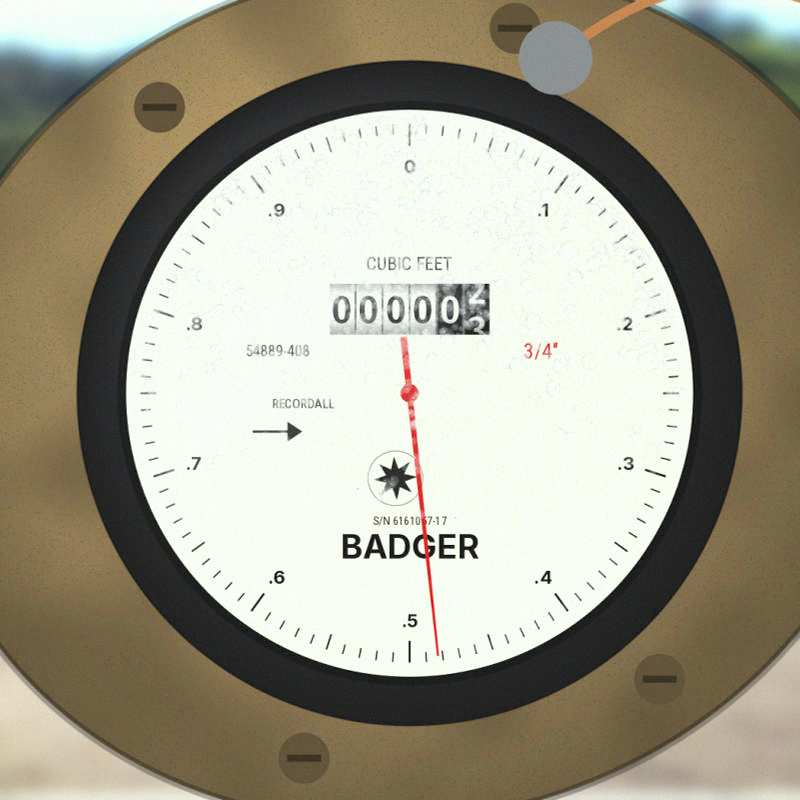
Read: **2.48** ft³
